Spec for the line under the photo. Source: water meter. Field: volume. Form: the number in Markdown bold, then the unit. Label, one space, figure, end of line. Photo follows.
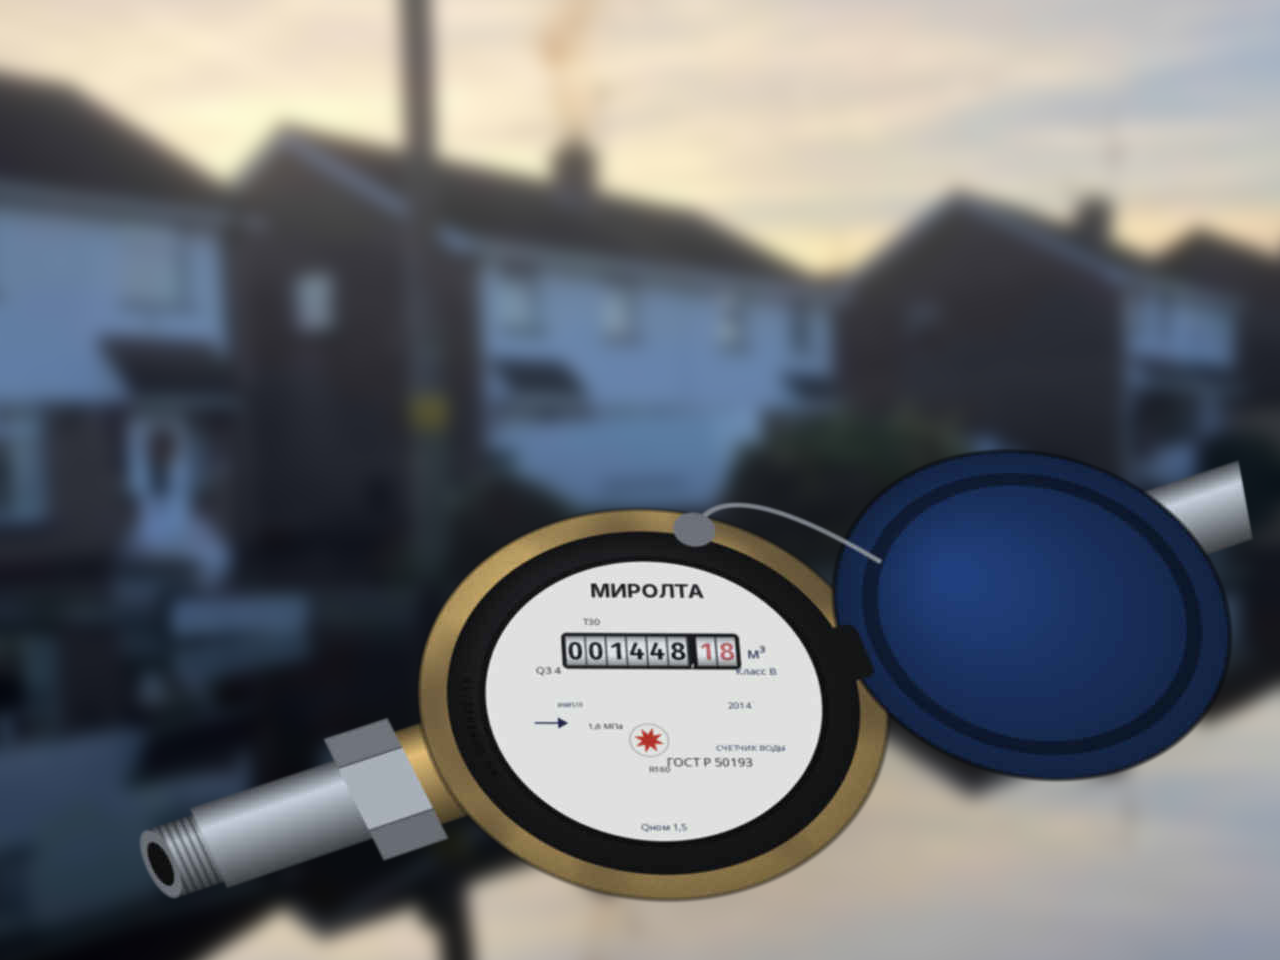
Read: **1448.18** m³
